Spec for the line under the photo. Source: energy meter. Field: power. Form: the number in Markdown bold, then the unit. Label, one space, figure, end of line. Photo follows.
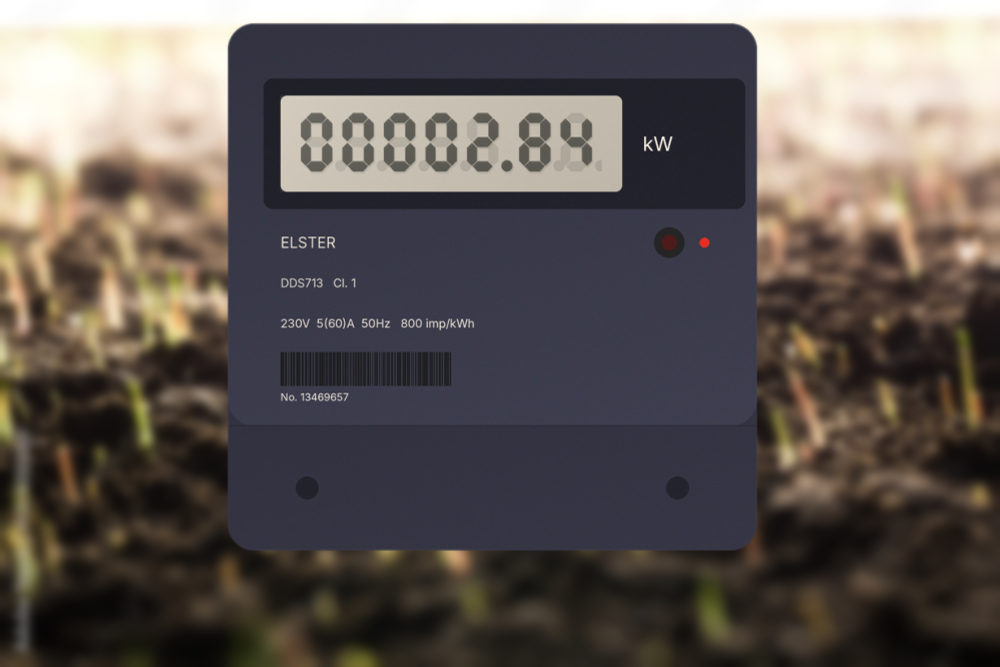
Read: **2.84** kW
